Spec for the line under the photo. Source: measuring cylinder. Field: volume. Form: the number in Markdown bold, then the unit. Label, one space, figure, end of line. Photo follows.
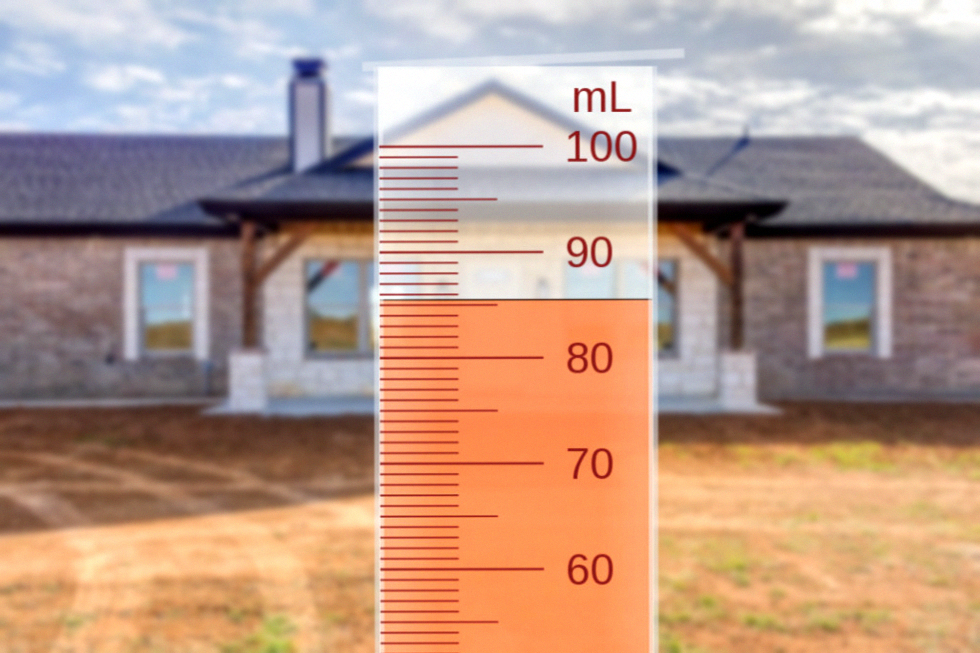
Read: **85.5** mL
